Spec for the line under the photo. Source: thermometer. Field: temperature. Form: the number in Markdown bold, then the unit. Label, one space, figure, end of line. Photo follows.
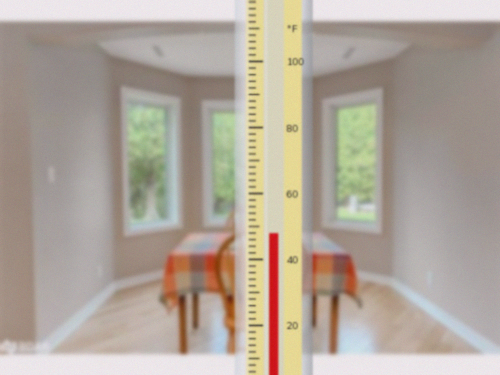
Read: **48** °F
